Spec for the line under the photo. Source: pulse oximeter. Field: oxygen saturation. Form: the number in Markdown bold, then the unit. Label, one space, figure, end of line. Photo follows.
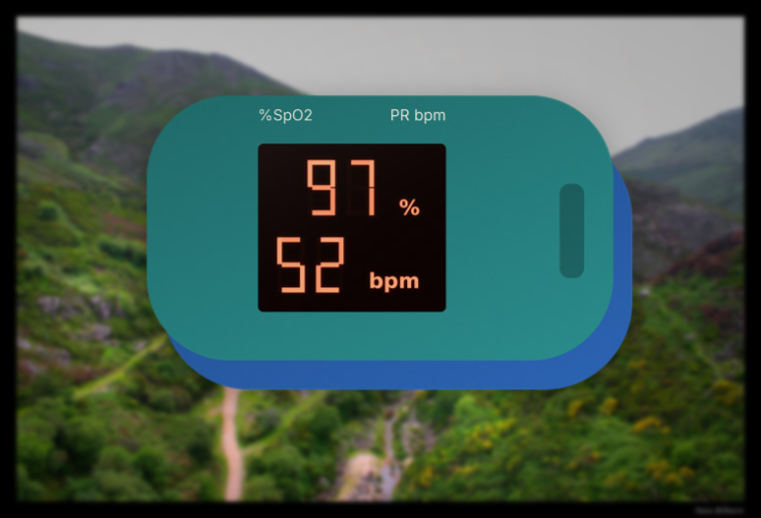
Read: **97** %
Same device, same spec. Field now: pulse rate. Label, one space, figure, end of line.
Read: **52** bpm
